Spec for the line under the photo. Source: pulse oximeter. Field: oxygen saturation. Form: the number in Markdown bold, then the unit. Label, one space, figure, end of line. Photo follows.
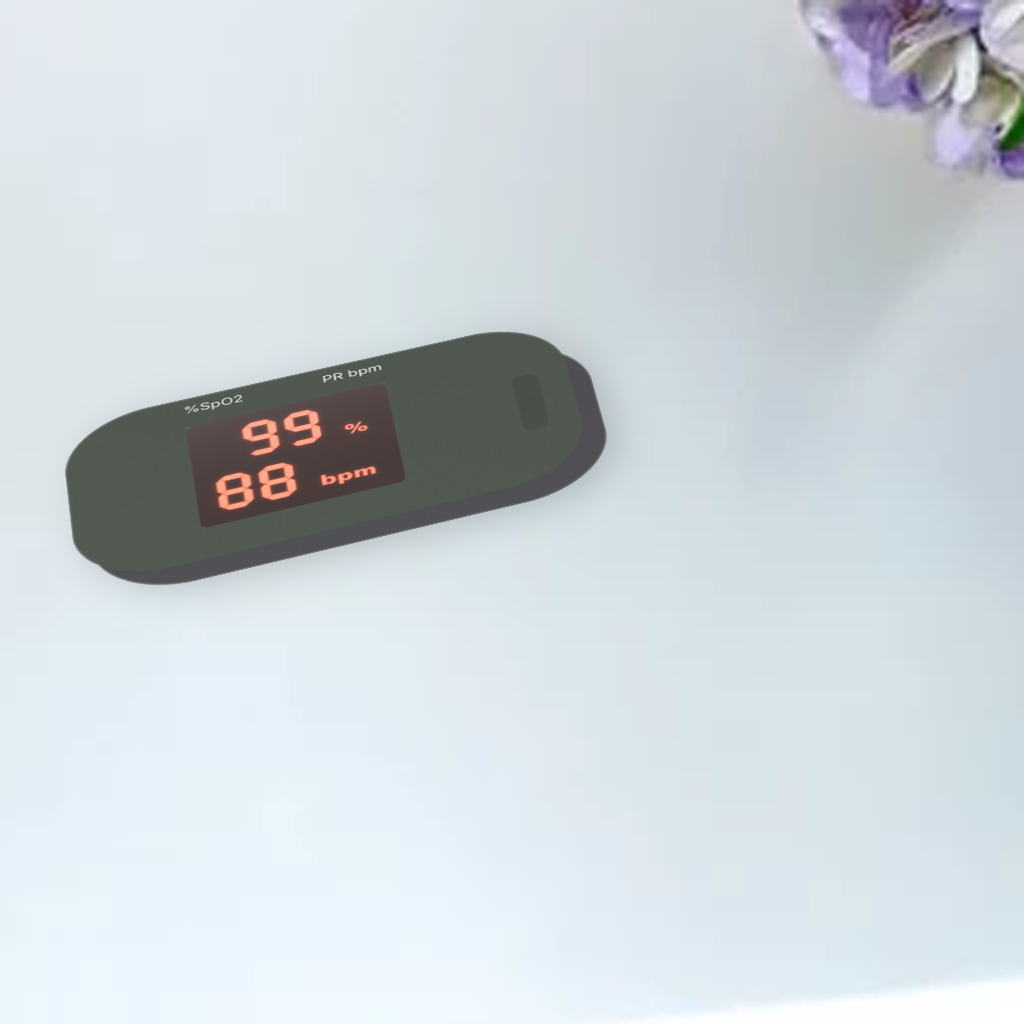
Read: **99** %
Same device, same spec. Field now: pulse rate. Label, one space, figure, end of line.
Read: **88** bpm
